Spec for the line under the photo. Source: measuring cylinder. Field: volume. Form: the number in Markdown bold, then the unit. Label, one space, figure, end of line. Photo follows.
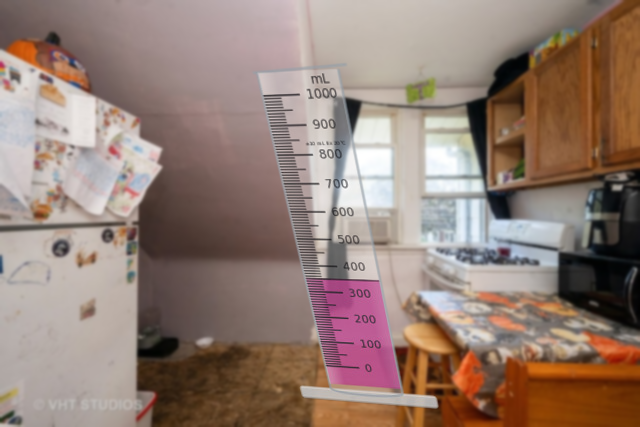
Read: **350** mL
